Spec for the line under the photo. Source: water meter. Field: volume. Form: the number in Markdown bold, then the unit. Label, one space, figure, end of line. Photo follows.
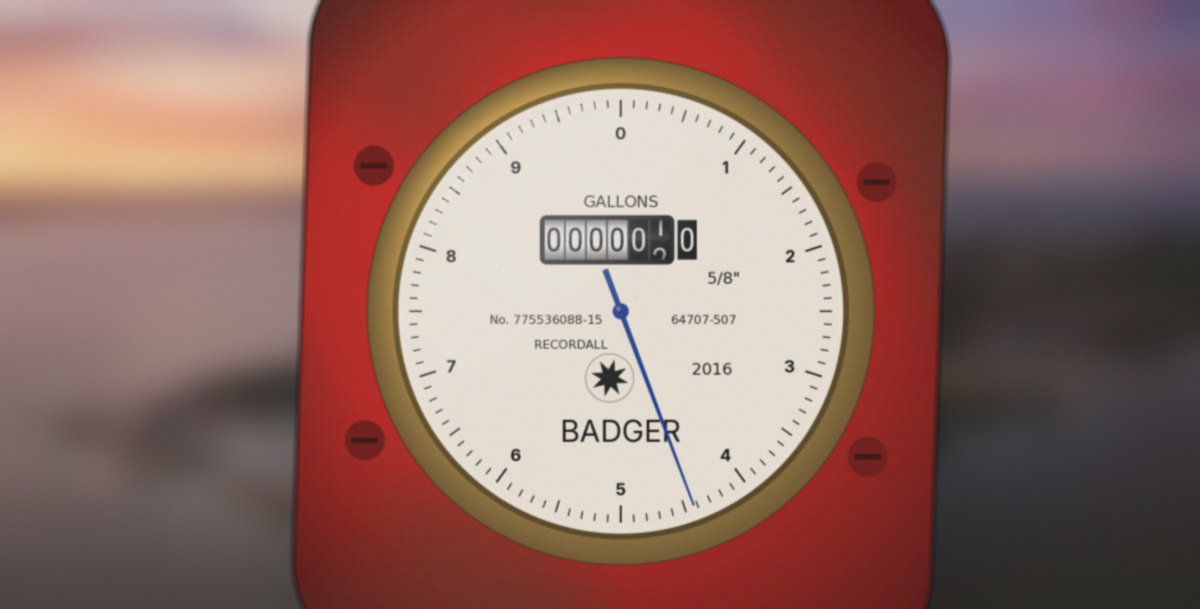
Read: **14.4** gal
